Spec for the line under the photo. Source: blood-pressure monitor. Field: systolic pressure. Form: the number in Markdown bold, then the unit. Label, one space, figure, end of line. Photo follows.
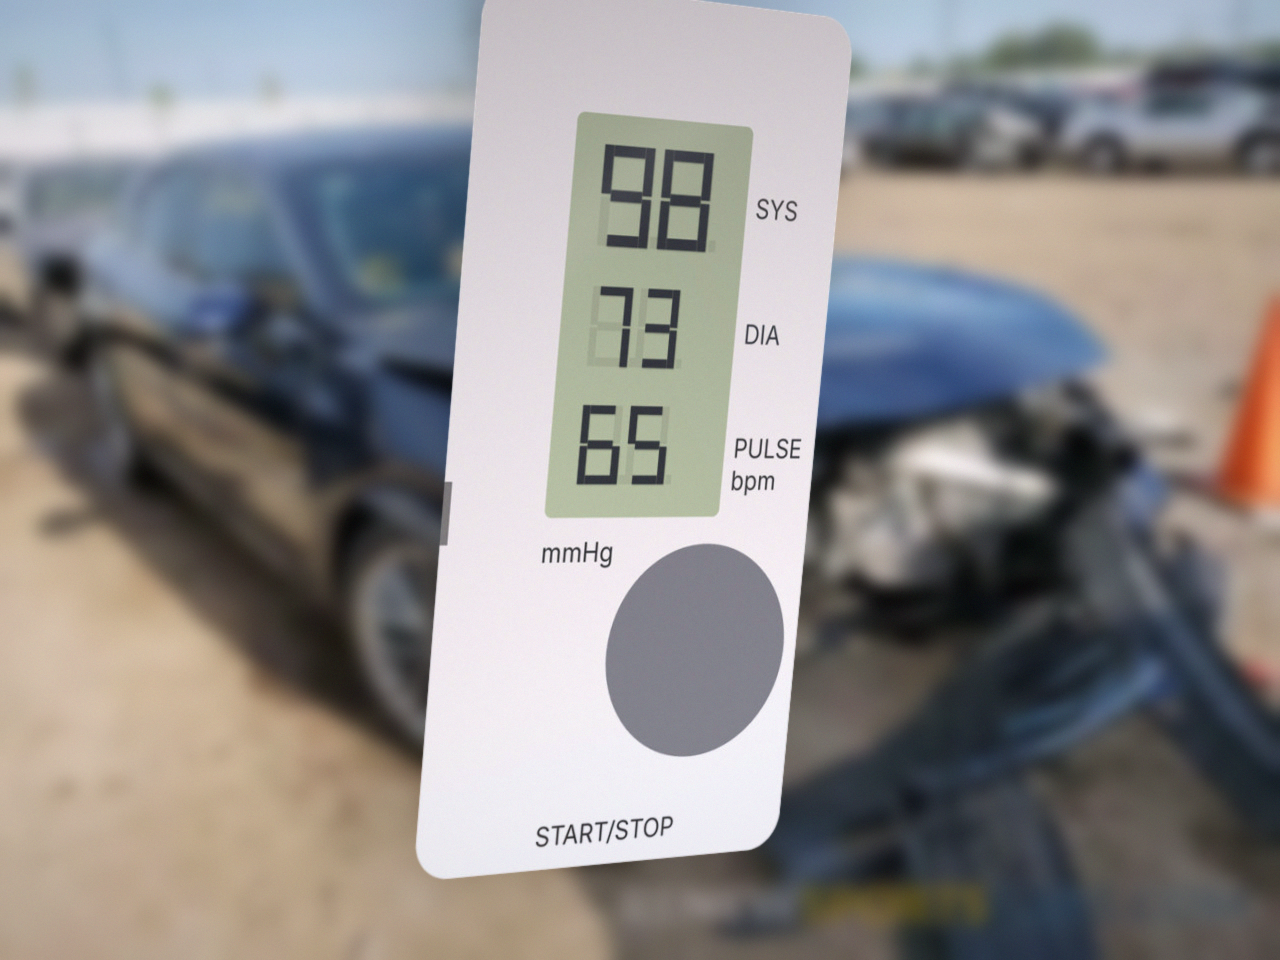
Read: **98** mmHg
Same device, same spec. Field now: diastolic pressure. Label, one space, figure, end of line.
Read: **73** mmHg
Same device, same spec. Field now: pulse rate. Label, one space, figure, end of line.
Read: **65** bpm
